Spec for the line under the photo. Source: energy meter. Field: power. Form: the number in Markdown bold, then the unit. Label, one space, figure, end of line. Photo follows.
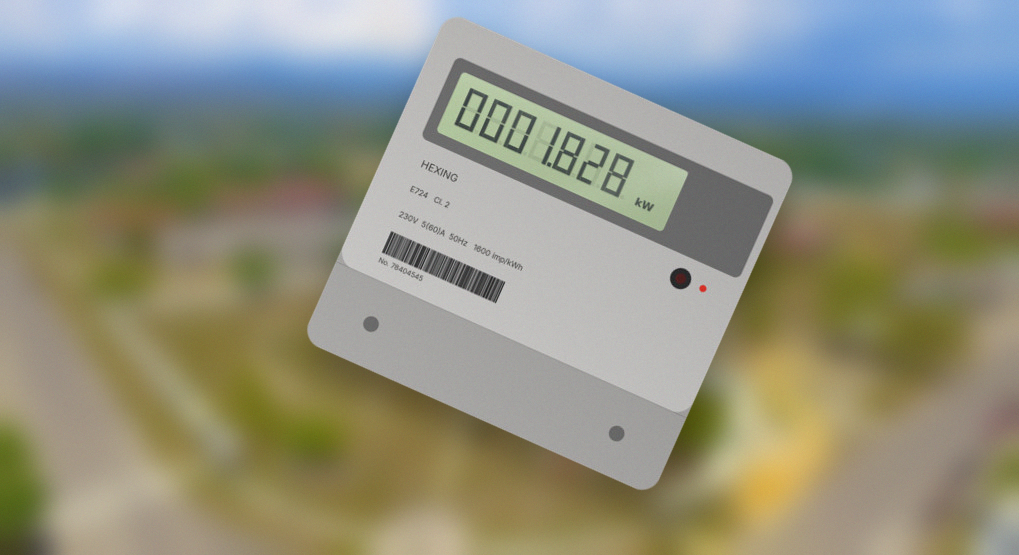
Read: **1.828** kW
